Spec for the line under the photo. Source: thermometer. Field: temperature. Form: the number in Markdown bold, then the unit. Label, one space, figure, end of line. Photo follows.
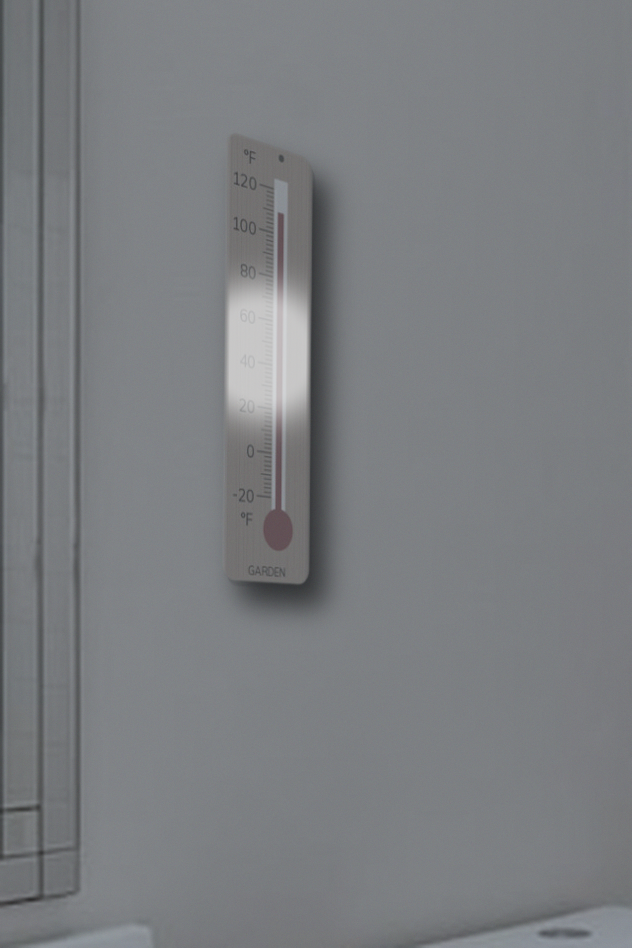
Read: **110** °F
